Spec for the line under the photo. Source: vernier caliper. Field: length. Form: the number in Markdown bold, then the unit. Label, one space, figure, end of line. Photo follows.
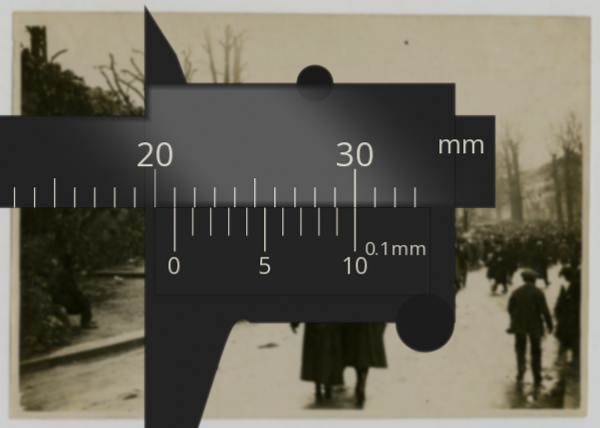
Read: **21.0** mm
